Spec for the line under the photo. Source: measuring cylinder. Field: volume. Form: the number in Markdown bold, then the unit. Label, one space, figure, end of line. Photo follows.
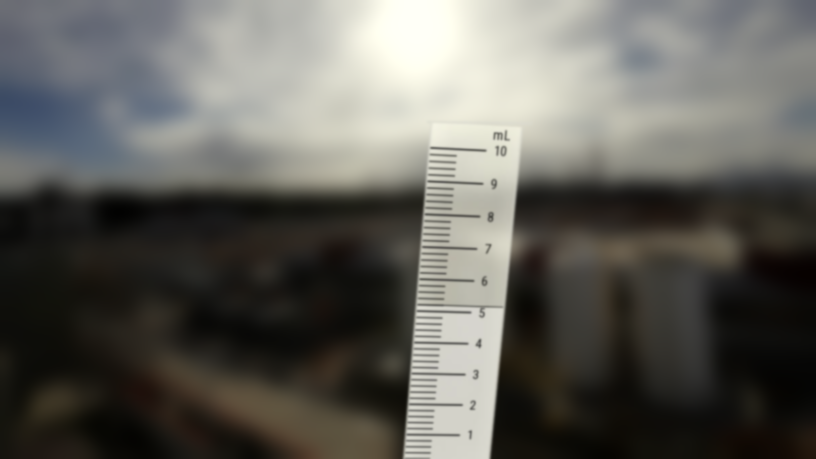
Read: **5.2** mL
